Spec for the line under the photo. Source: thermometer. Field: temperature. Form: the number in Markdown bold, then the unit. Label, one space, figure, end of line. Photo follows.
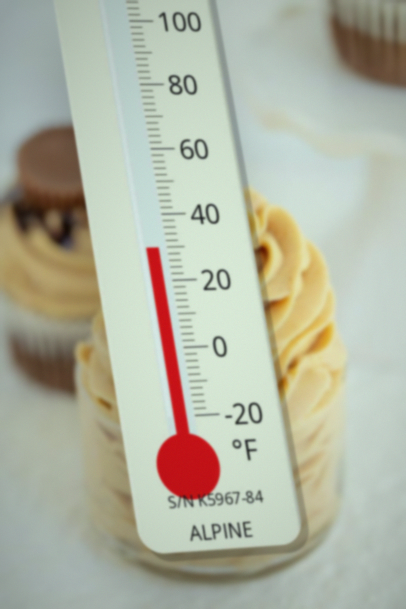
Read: **30** °F
